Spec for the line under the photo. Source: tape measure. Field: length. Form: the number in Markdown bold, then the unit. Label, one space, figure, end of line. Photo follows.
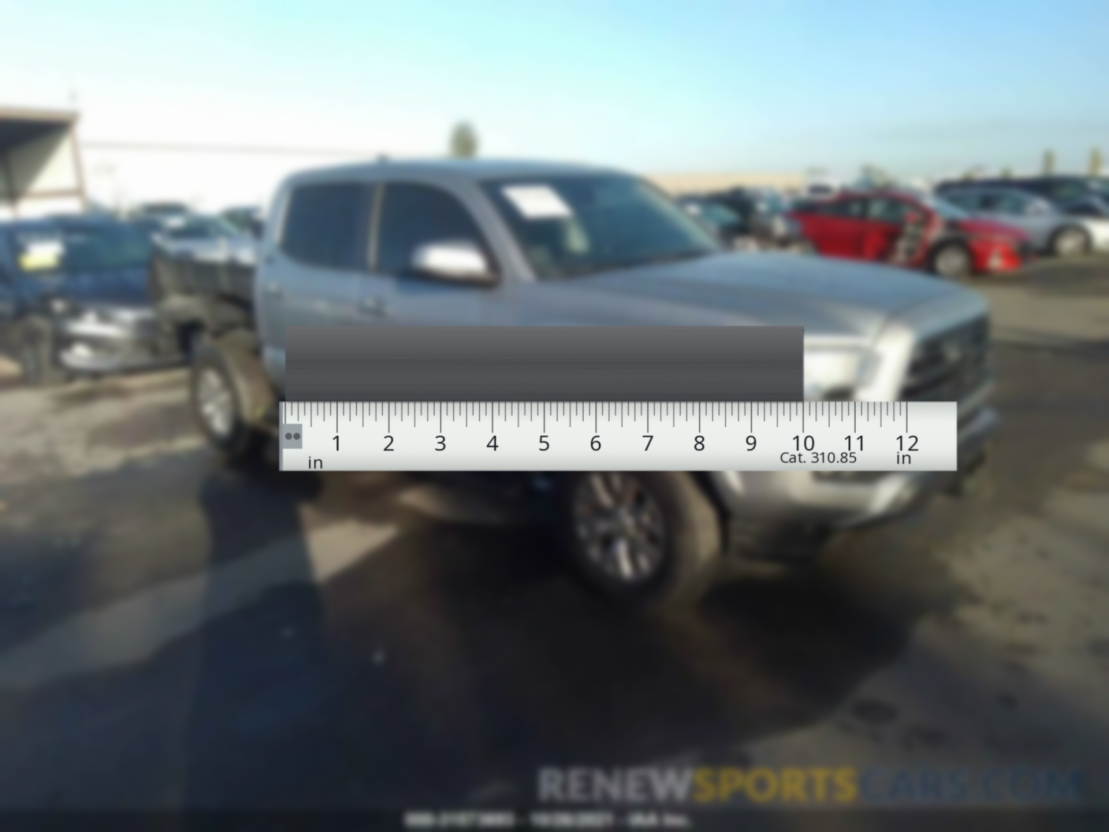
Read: **10** in
